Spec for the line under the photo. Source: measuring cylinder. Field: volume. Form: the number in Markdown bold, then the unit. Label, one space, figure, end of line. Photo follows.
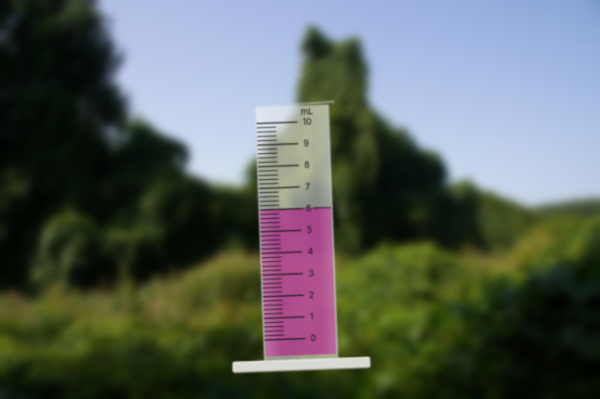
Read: **6** mL
